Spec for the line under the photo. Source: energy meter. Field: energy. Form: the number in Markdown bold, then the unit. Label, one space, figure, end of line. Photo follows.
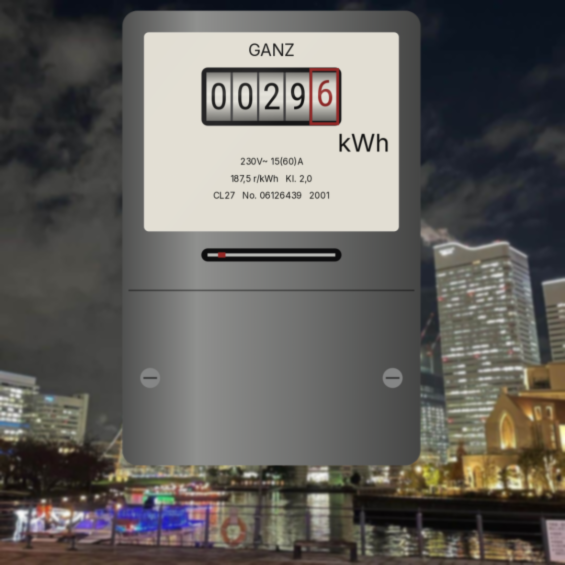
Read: **29.6** kWh
